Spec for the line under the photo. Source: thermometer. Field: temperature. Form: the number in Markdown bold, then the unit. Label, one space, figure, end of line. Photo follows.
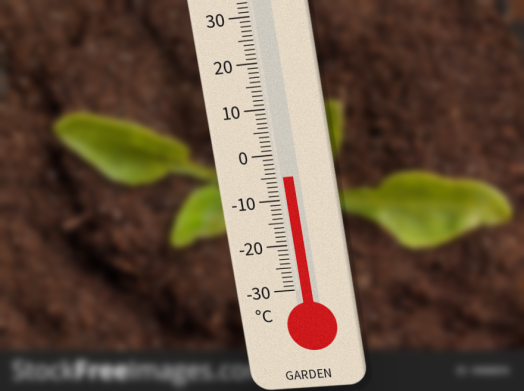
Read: **-5** °C
